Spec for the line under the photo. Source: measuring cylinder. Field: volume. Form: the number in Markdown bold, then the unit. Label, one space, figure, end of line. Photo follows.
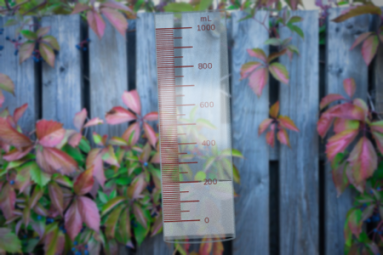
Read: **200** mL
